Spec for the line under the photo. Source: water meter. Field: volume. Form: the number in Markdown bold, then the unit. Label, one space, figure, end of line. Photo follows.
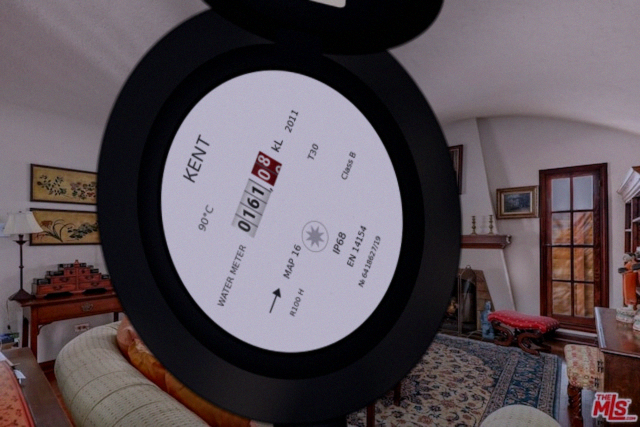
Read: **161.08** kL
